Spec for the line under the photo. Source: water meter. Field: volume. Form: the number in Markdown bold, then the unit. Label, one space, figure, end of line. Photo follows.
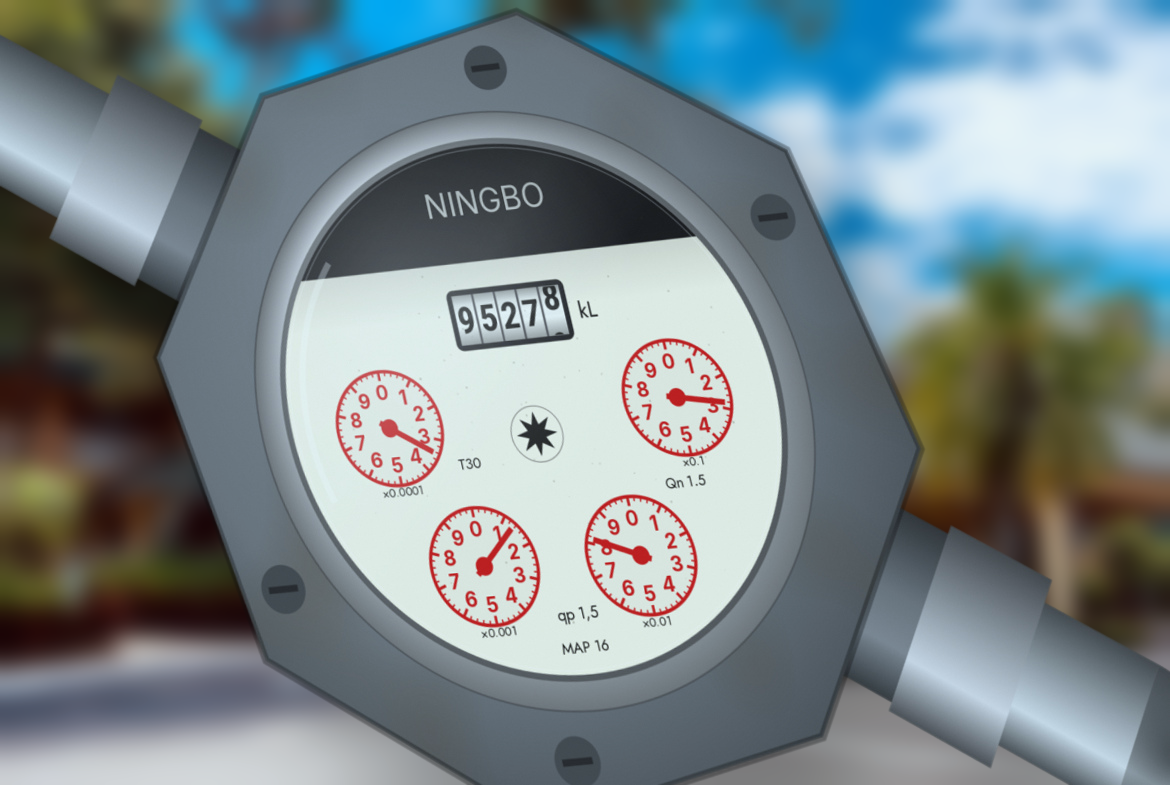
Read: **95278.2813** kL
